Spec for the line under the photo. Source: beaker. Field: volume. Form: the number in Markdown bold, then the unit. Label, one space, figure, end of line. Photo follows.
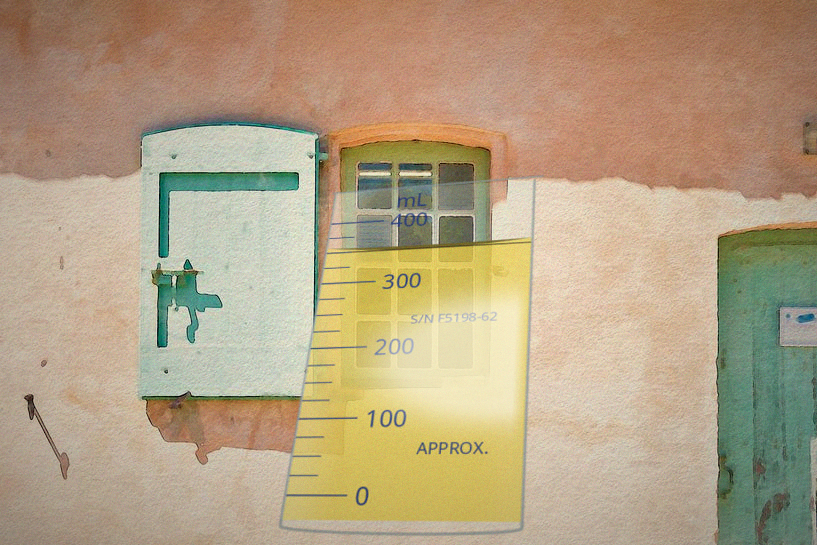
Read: **350** mL
